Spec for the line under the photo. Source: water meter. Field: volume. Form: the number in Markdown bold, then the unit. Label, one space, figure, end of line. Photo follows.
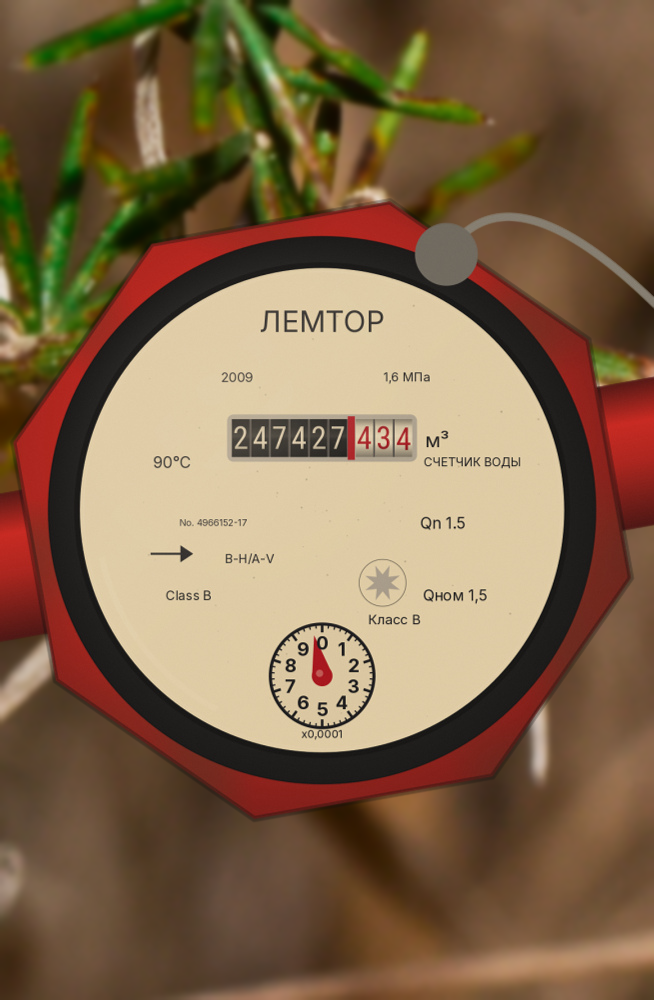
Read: **247427.4339** m³
